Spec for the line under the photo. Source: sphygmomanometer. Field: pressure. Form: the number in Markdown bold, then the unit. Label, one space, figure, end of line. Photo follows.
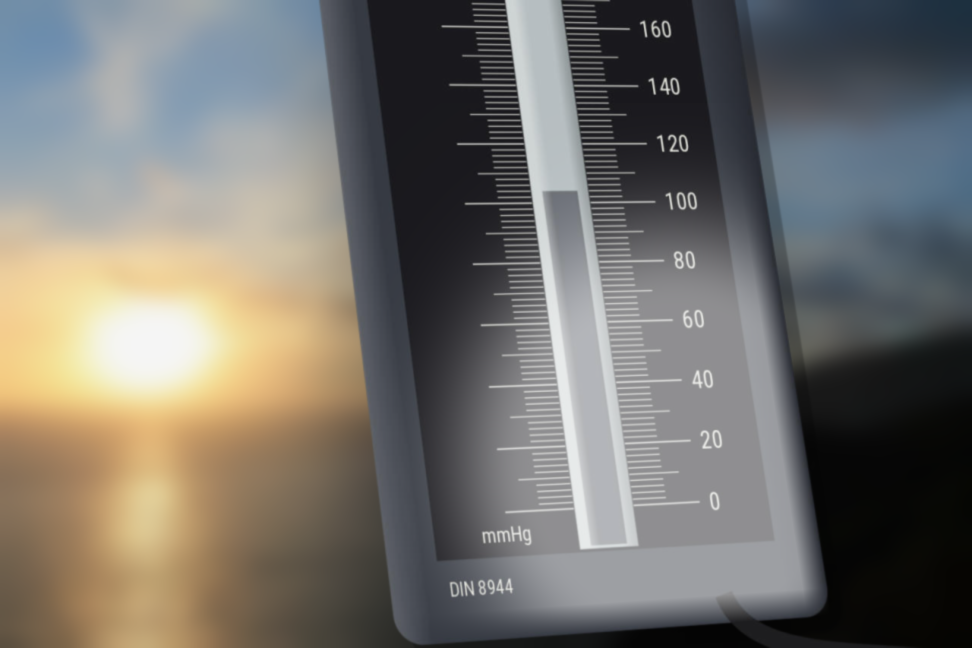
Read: **104** mmHg
